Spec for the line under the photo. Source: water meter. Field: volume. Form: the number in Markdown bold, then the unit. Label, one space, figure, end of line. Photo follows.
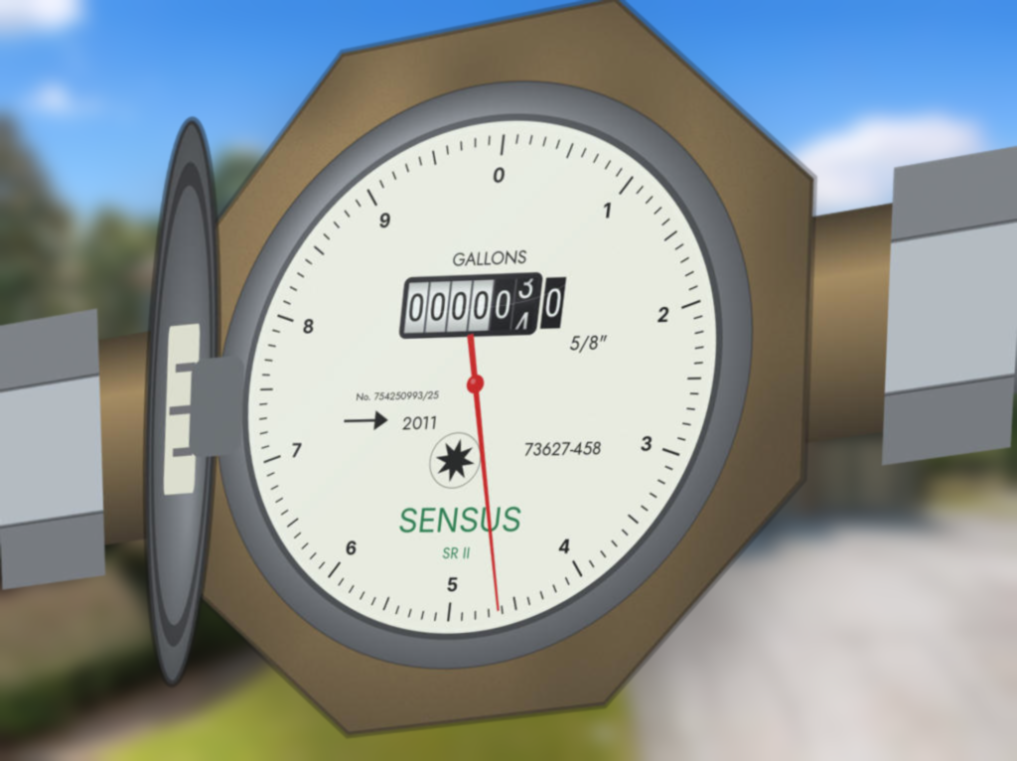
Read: **34.6** gal
